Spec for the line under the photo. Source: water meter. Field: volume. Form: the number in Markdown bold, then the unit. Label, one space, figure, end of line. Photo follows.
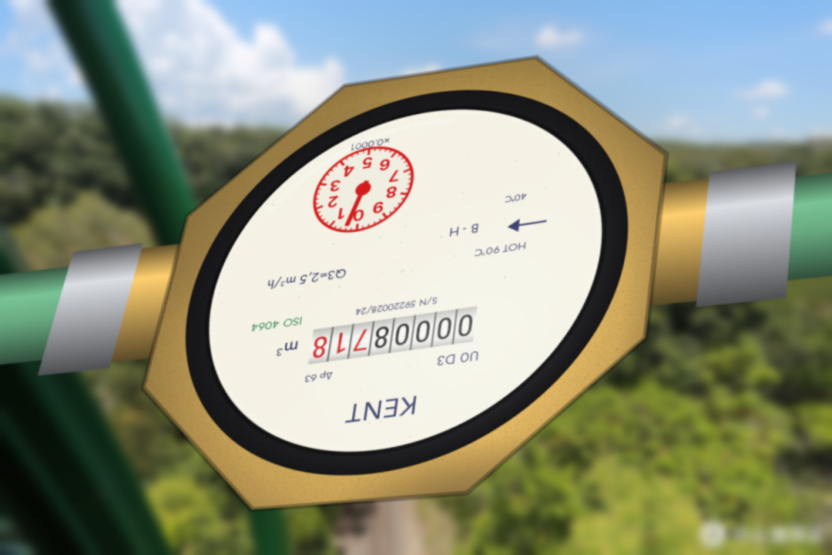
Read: **8.7180** m³
